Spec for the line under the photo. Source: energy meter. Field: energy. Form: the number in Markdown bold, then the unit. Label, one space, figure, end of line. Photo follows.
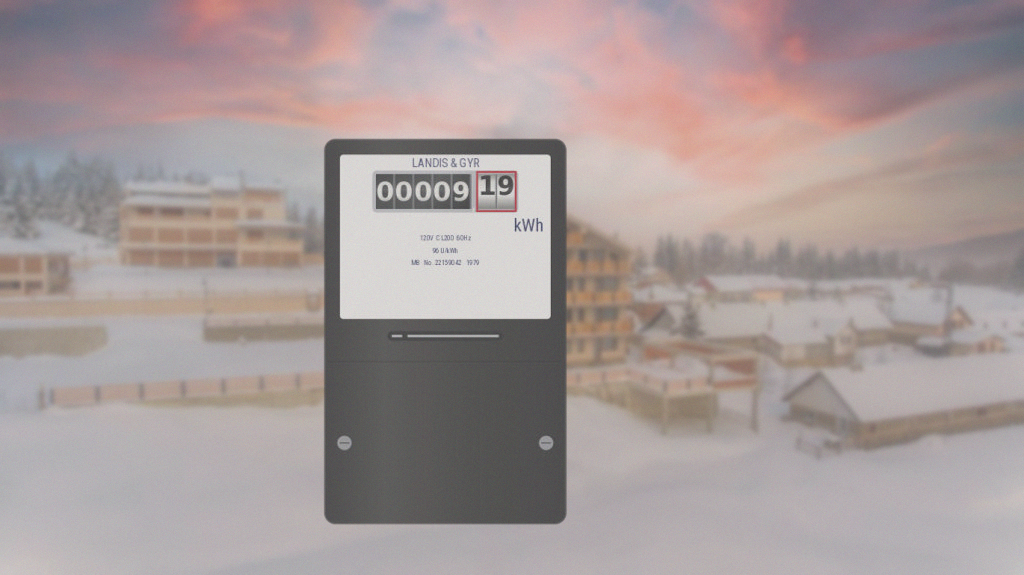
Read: **9.19** kWh
